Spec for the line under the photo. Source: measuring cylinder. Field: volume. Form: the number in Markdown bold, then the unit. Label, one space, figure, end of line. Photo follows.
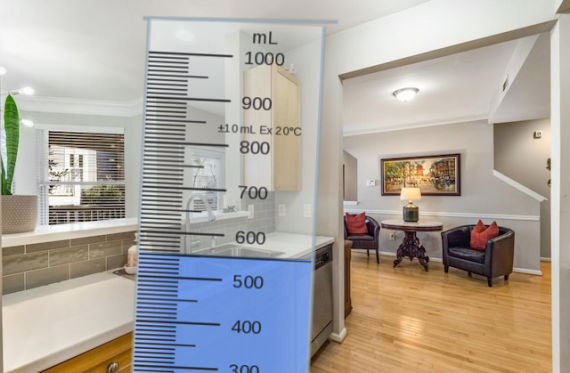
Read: **550** mL
